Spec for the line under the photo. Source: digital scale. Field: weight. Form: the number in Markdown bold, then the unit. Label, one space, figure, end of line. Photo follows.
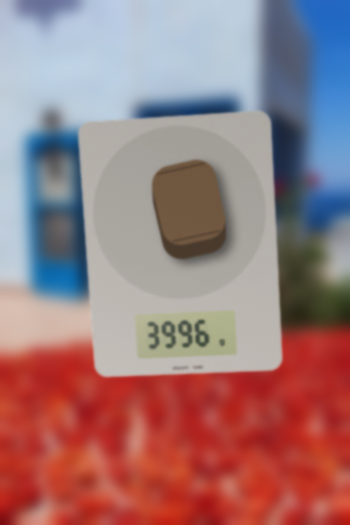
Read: **3996** g
